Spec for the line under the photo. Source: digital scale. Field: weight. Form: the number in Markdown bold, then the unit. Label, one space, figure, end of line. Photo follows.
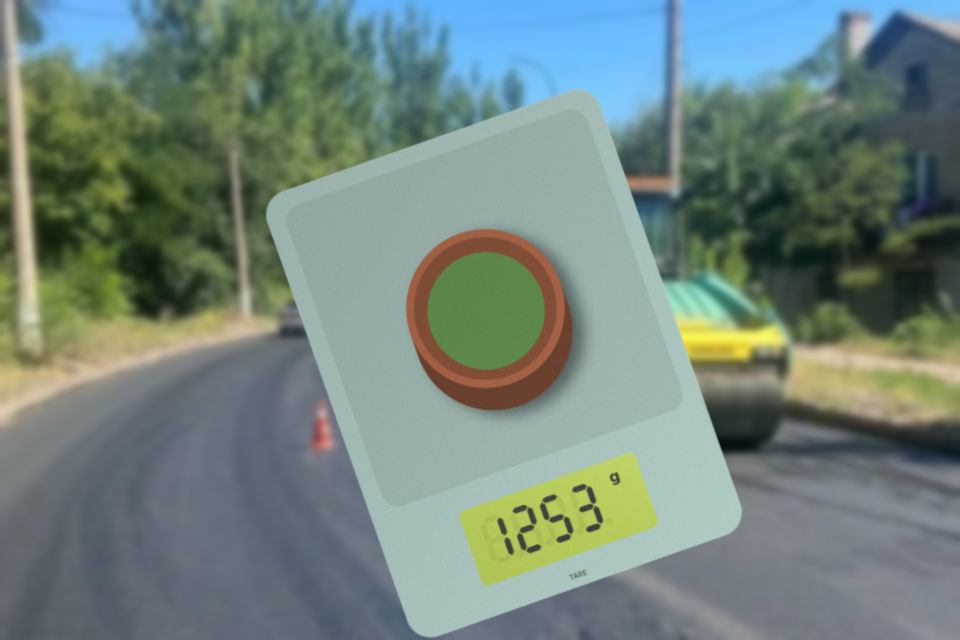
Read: **1253** g
